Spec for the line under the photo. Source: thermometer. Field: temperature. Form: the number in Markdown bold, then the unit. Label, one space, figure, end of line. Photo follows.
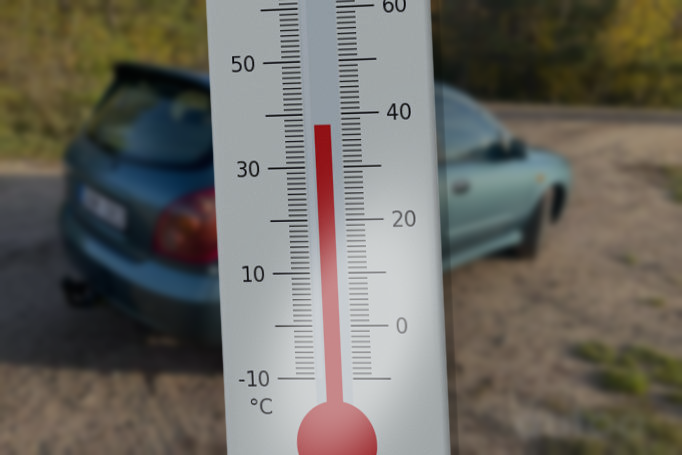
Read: **38** °C
